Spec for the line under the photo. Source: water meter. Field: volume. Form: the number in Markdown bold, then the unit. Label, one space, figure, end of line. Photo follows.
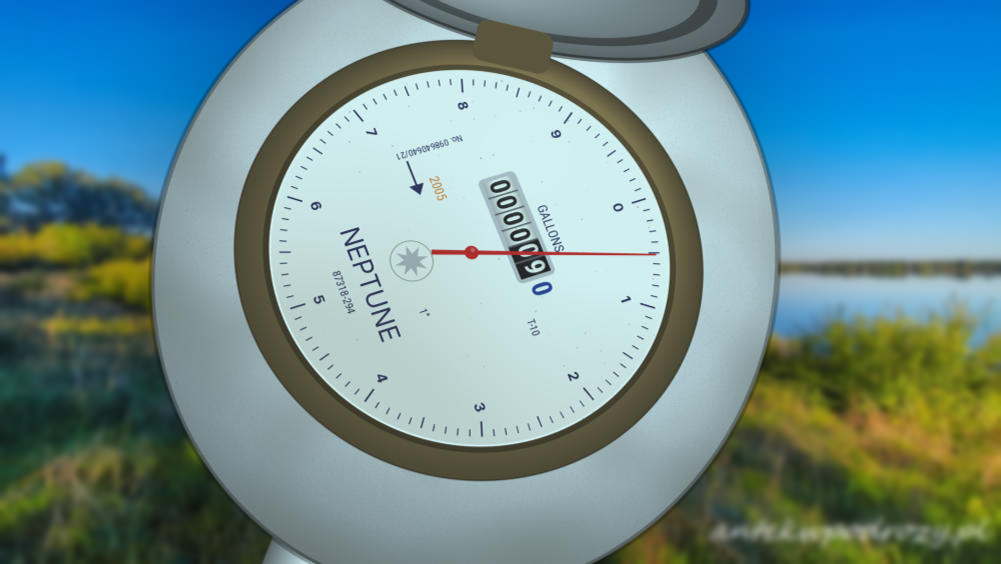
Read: **90.5** gal
